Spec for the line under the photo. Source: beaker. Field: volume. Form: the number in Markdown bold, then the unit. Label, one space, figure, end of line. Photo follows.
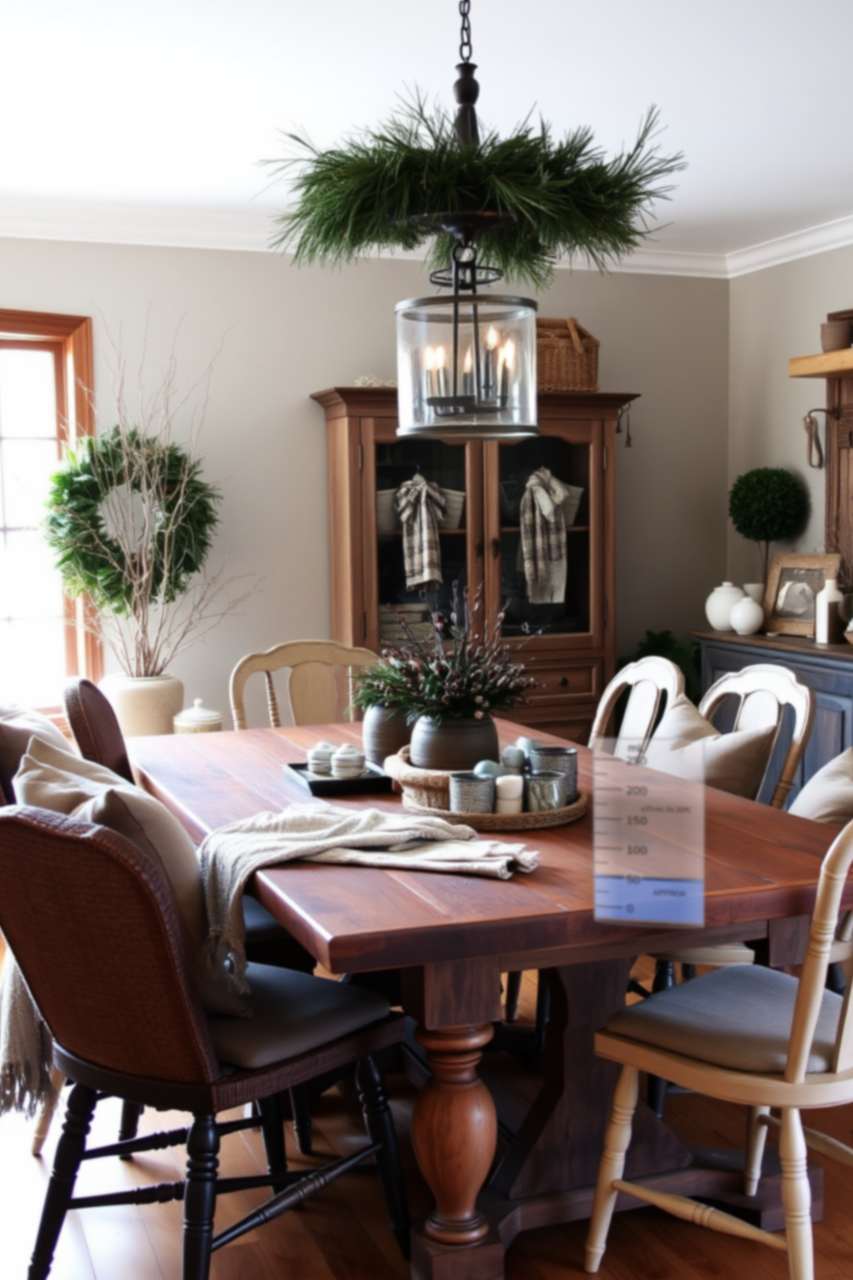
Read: **50** mL
